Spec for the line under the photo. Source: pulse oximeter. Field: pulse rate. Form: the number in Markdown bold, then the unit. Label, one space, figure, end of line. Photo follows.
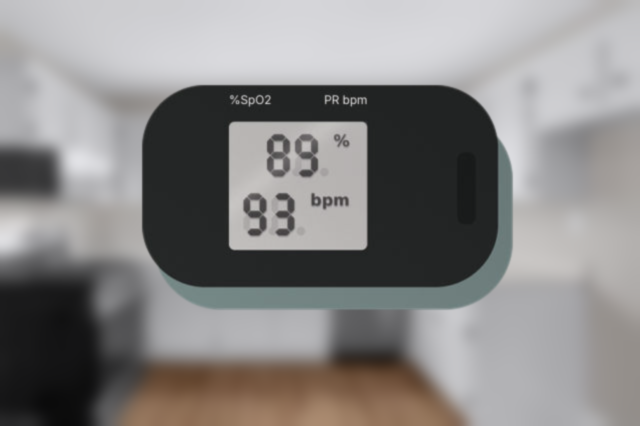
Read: **93** bpm
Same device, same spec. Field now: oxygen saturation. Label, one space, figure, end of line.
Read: **89** %
